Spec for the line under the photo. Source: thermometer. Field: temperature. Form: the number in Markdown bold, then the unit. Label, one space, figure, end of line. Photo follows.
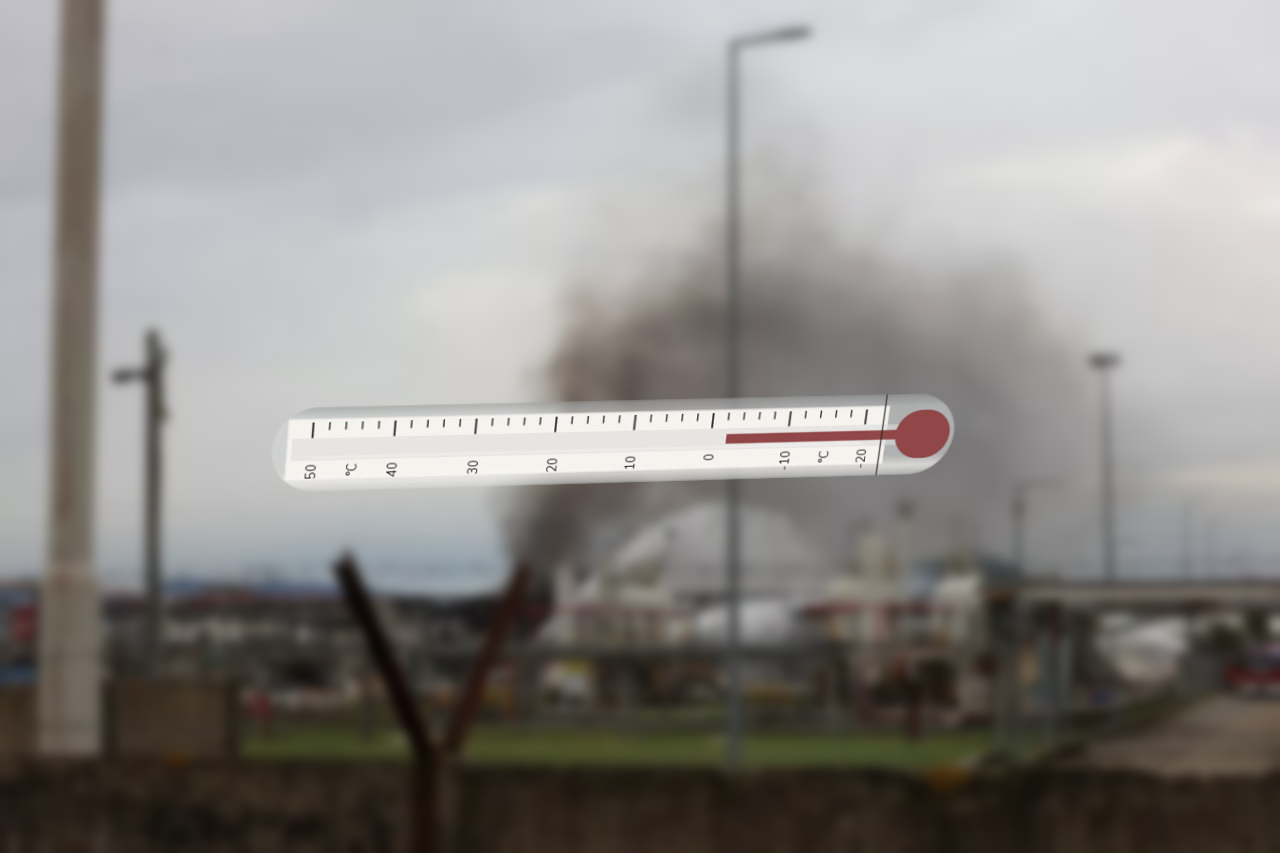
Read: **-2** °C
